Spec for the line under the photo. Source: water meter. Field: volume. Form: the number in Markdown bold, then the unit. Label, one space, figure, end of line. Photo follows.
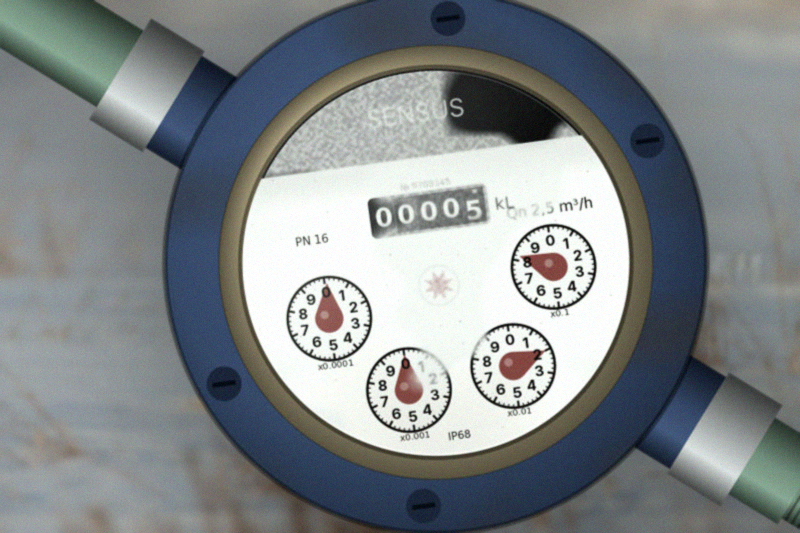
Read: **4.8200** kL
